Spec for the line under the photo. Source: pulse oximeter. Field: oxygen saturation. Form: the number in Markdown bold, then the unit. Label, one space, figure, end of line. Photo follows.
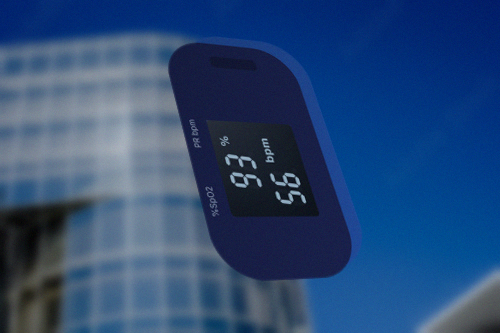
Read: **93** %
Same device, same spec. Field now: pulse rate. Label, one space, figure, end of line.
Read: **56** bpm
